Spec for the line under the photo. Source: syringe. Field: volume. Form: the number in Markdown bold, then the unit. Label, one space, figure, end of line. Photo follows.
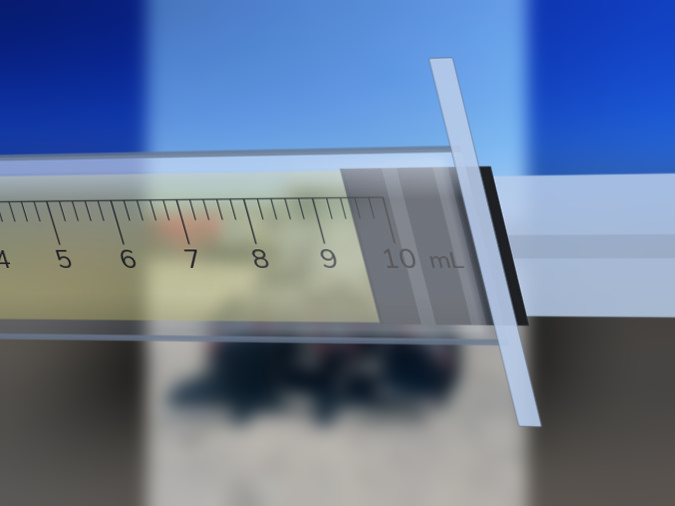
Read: **9.5** mL
